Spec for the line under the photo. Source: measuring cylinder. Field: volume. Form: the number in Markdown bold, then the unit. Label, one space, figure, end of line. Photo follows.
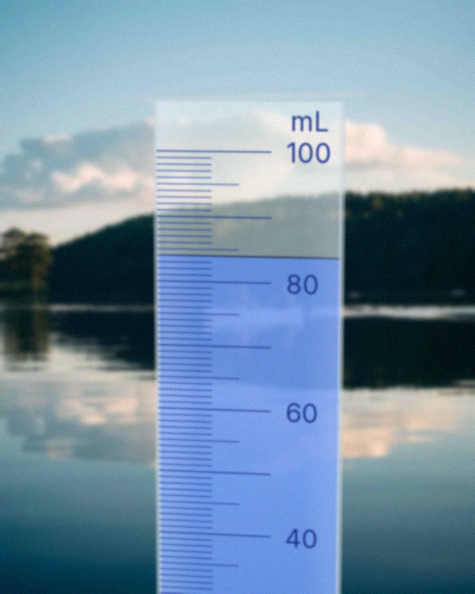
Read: **84** mL
